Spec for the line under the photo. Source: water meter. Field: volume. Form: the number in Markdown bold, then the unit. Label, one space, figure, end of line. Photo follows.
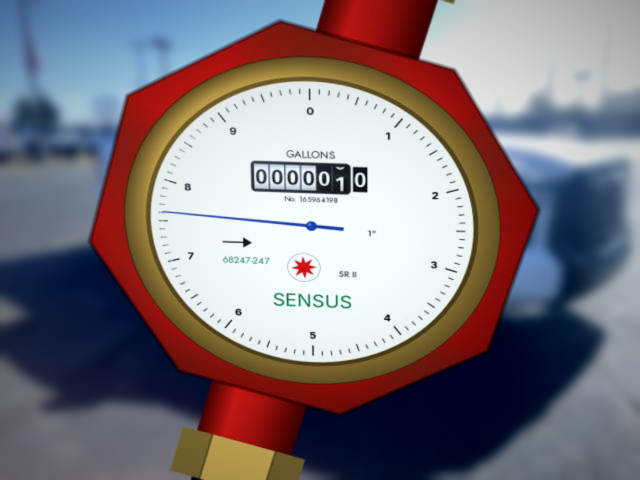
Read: **7.6** gal
